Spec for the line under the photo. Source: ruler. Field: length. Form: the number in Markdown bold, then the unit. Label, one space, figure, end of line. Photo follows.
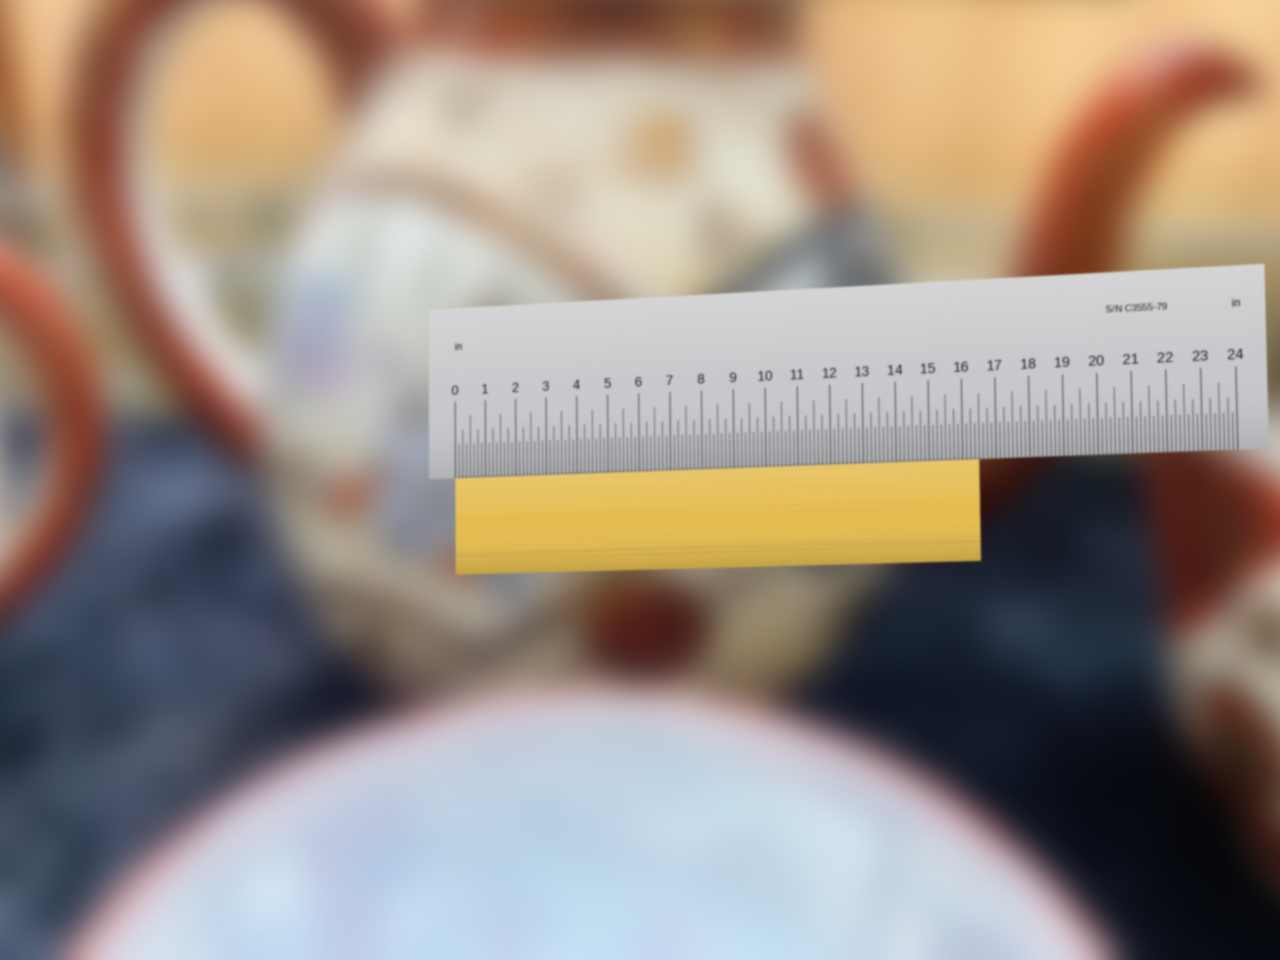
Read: **16.5** in
